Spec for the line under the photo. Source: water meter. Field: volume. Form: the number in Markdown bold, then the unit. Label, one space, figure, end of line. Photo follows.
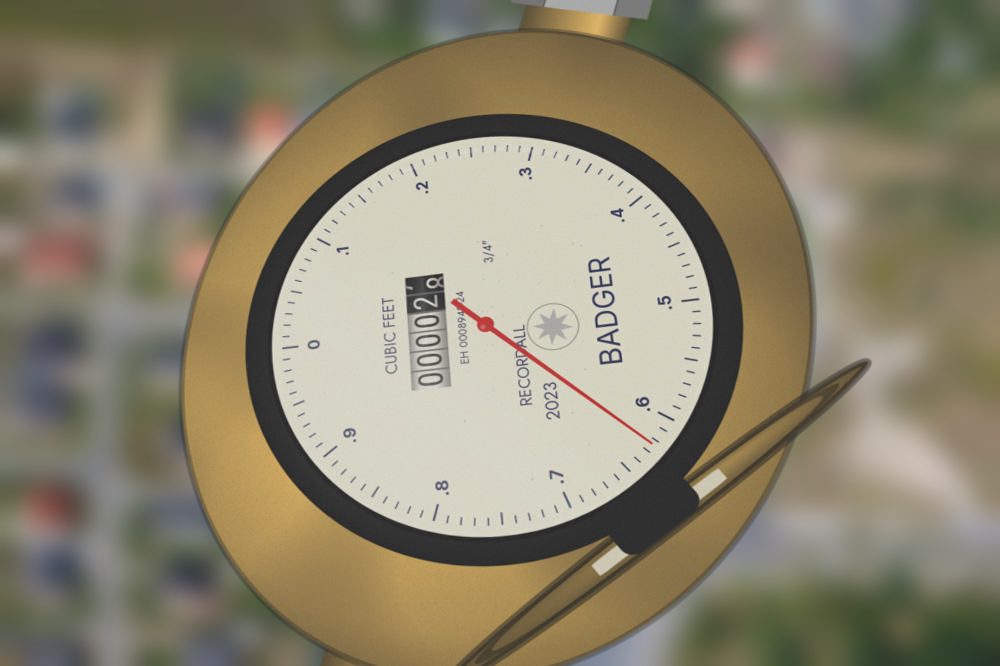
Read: **27.62** ft³
